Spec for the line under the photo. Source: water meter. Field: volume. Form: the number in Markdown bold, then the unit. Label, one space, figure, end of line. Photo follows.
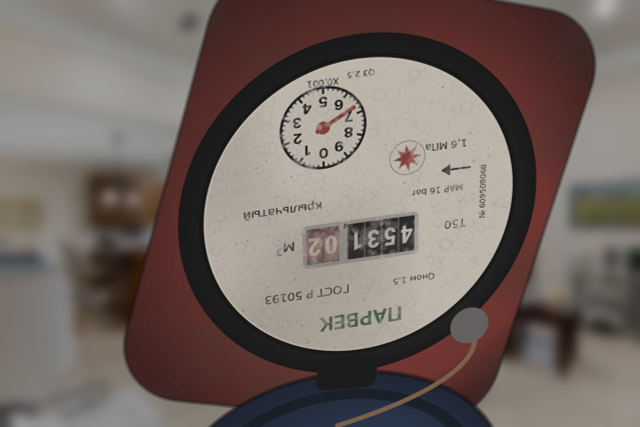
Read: **4531.026** m³
